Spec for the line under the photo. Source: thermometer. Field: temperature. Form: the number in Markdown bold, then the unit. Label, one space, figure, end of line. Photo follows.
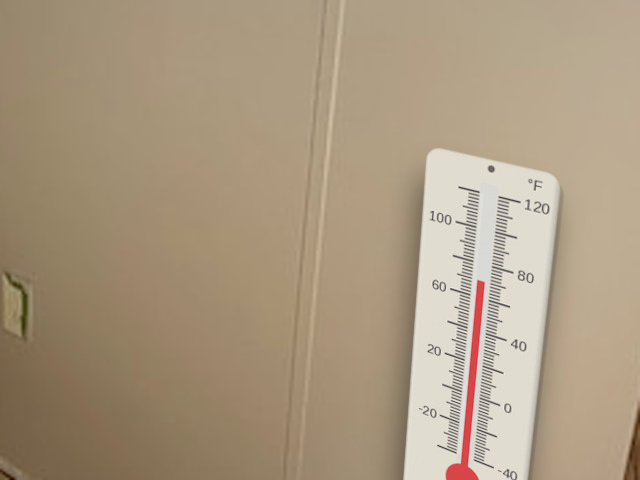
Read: **70** °F
